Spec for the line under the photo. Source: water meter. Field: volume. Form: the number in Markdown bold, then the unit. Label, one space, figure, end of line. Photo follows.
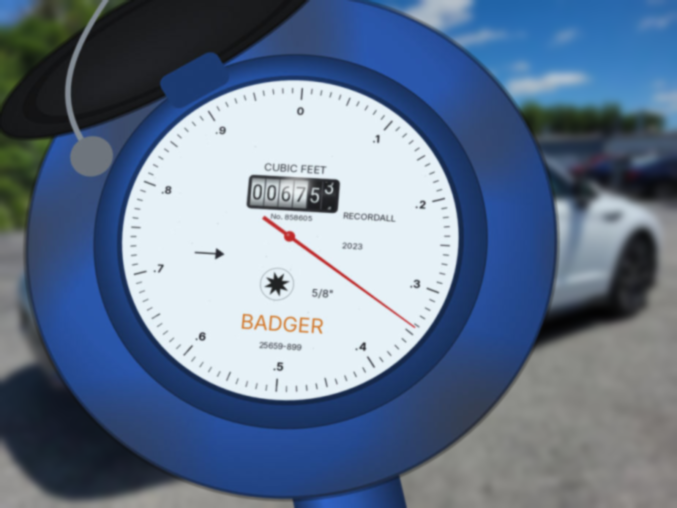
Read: **6753.34** ft³
